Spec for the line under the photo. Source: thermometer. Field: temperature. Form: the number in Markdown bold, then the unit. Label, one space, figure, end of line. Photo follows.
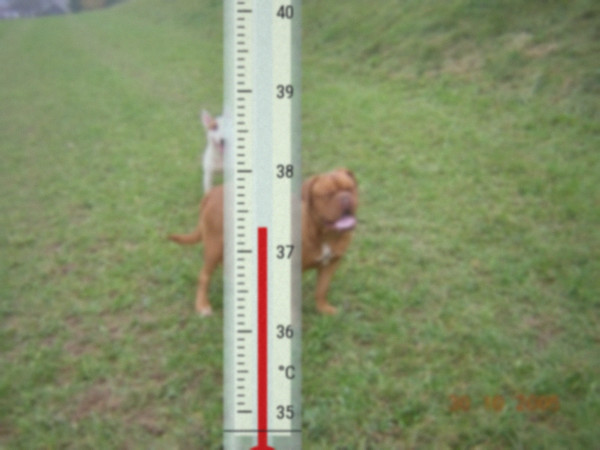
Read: **37.3** °C
